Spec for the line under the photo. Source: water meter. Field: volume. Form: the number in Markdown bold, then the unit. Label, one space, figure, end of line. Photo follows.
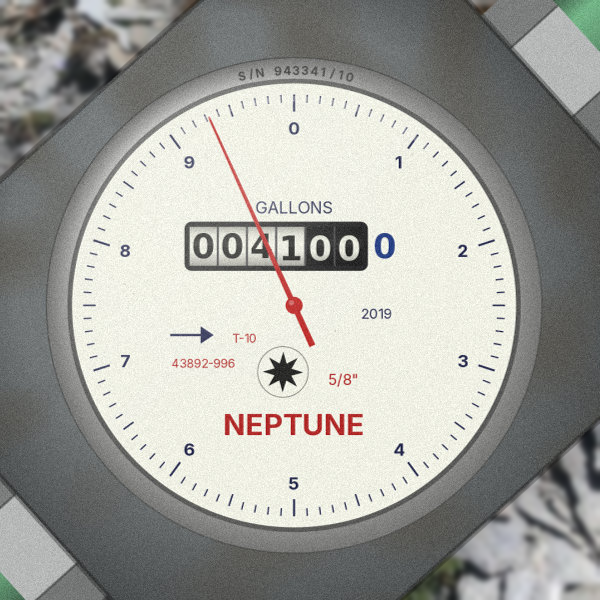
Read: **40999.3** gal
